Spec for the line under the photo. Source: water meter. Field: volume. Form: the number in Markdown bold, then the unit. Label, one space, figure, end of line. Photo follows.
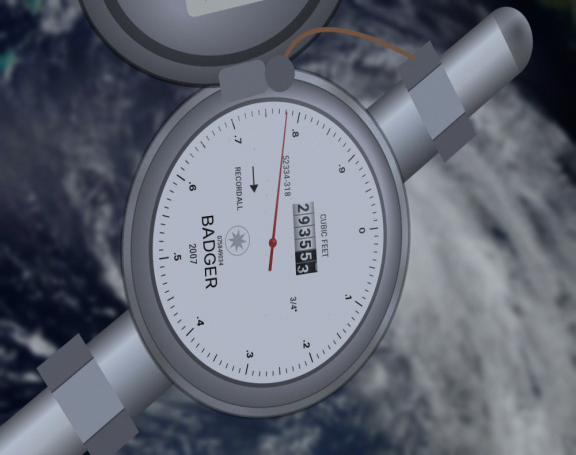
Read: **293552.78** ft³
